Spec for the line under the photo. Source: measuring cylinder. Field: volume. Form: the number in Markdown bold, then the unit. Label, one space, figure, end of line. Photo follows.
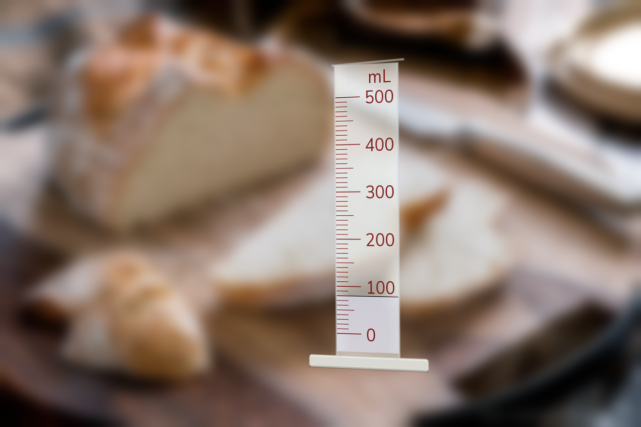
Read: **80** mL
